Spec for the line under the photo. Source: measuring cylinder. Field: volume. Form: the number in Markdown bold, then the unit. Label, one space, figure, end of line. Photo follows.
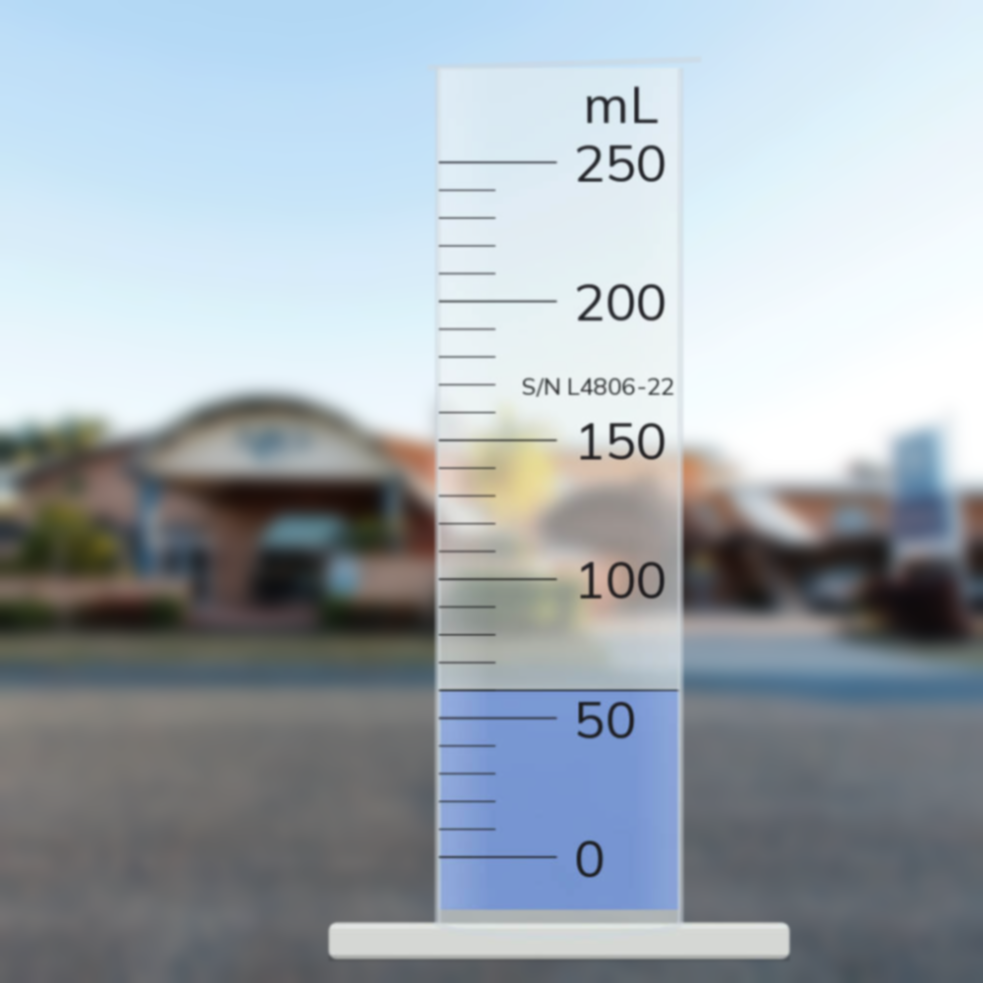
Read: **60** mL
